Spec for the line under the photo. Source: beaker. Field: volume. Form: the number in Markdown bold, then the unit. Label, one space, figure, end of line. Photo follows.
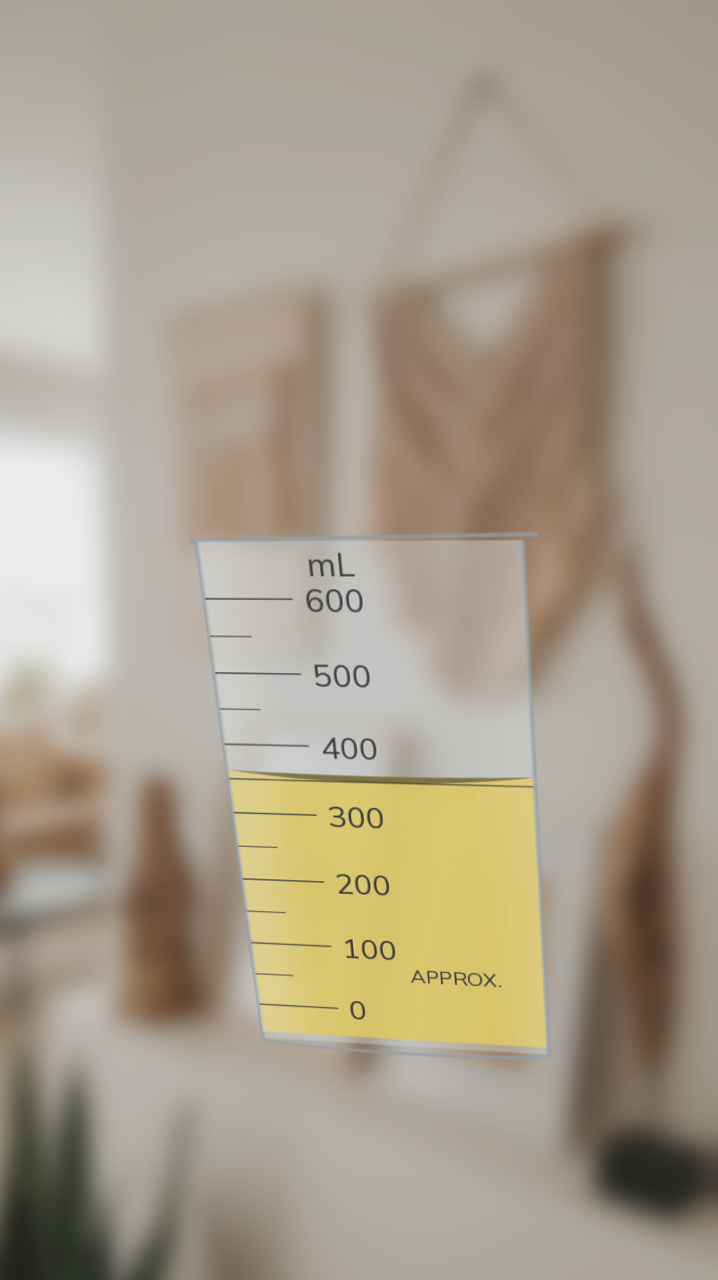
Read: **350** mL
